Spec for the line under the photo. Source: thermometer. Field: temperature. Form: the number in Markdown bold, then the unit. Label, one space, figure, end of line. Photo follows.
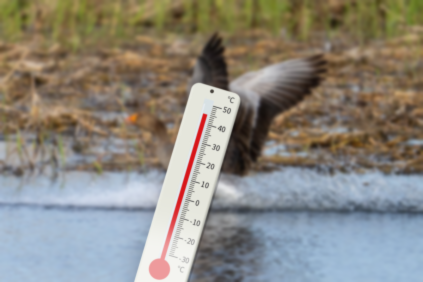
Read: **45** °C
